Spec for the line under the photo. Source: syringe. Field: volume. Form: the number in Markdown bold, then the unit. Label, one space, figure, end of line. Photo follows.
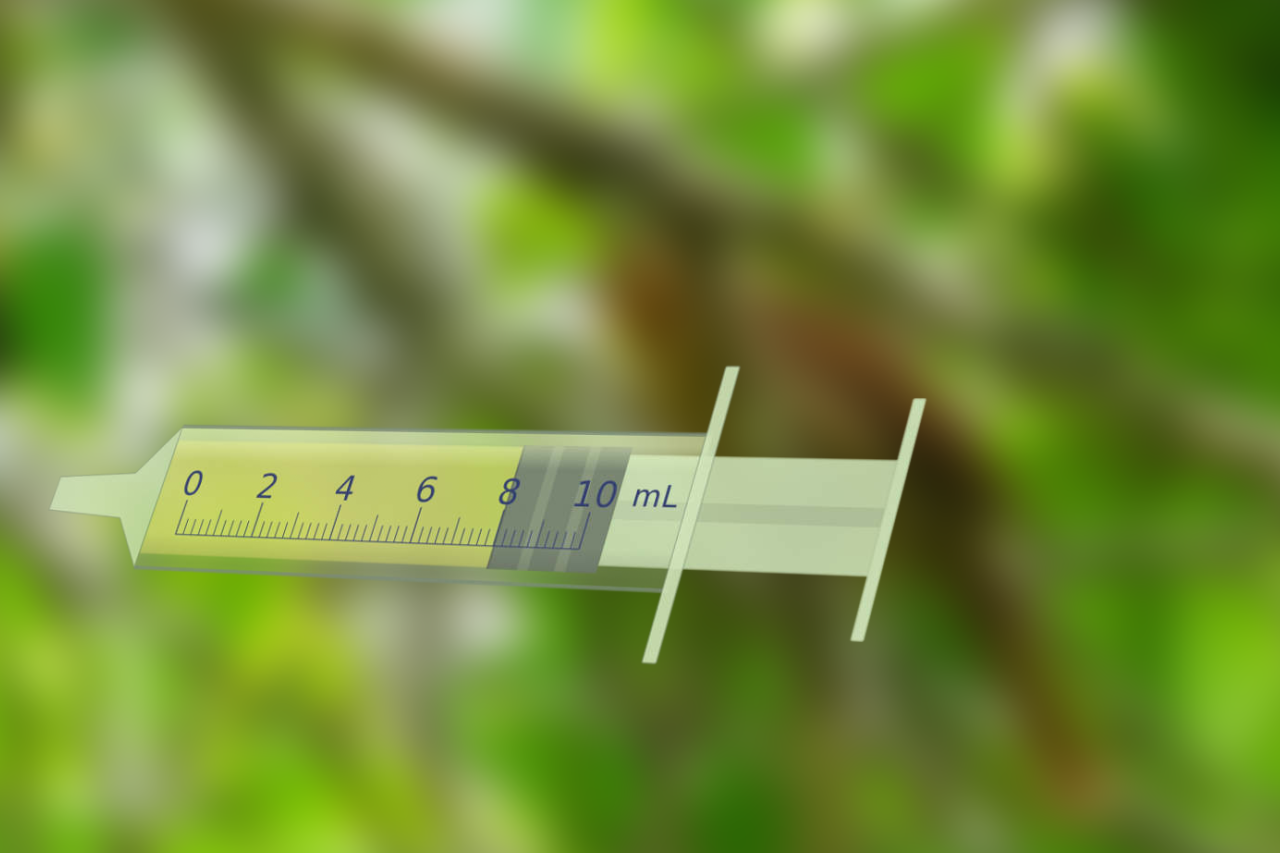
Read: **8** mL
